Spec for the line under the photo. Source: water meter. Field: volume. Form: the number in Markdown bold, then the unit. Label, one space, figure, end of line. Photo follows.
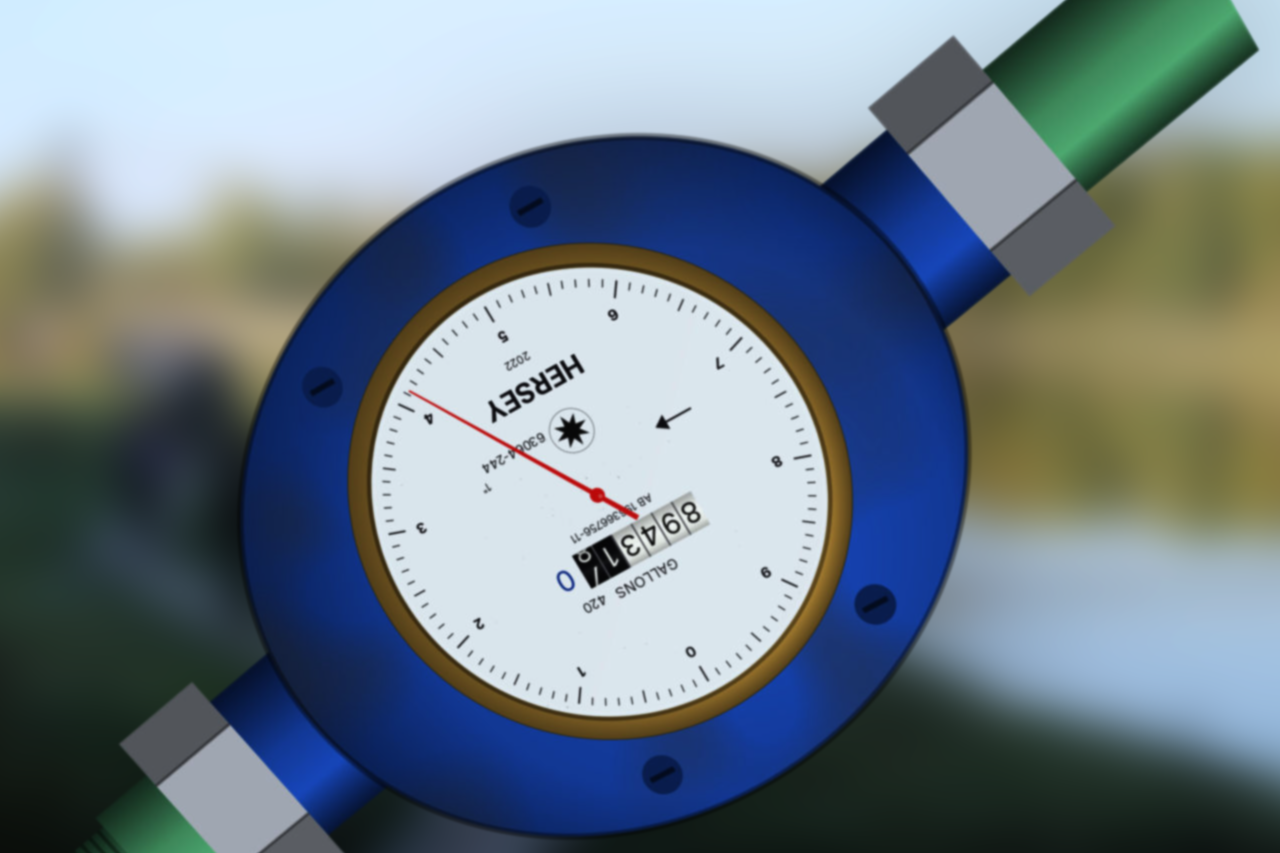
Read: **8943174.1** gal
